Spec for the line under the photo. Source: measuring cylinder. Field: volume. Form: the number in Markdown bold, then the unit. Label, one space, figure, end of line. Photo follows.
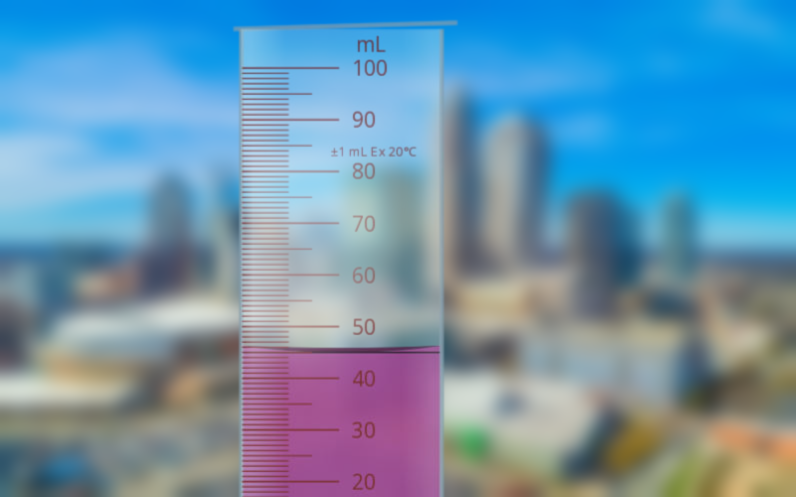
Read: **45** mL
